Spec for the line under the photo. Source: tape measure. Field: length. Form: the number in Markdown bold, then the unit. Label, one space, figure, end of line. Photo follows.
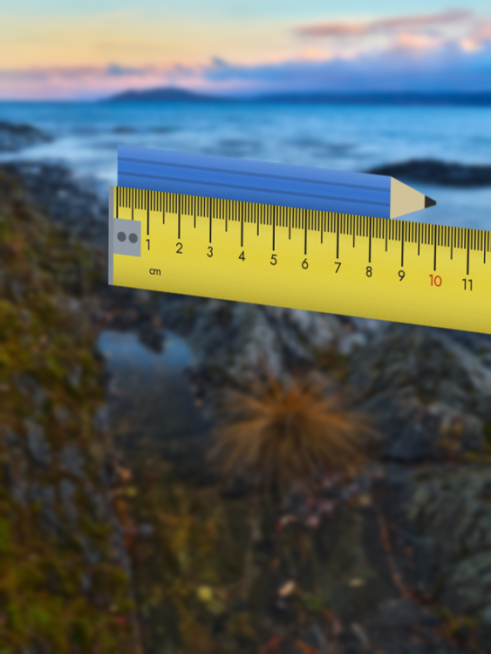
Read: **10** cm
